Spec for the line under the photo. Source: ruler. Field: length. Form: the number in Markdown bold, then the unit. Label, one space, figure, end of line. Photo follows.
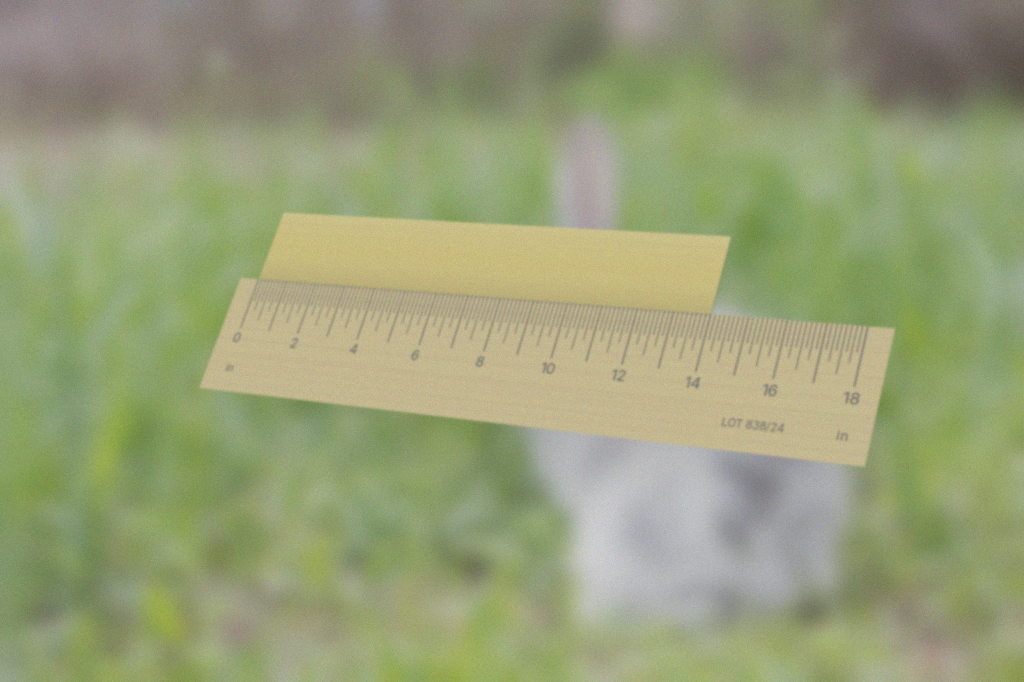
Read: **14** in
